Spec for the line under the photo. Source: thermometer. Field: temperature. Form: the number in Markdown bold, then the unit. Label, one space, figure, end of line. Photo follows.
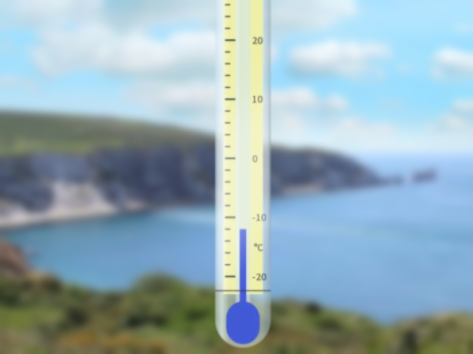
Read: **-12** °C
